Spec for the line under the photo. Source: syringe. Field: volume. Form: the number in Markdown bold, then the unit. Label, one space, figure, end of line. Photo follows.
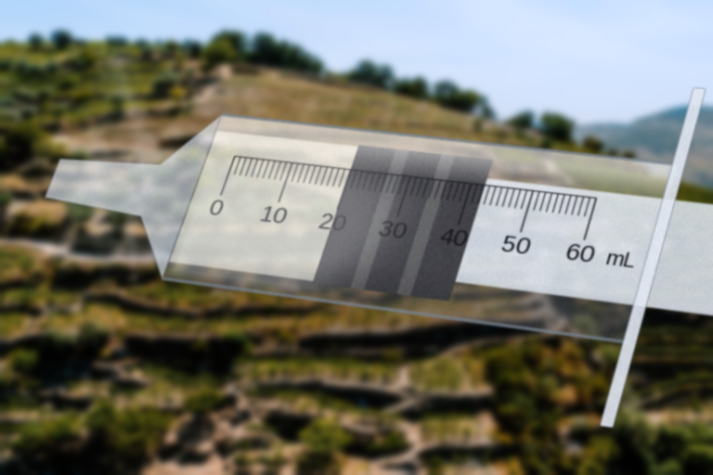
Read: **20** mL
